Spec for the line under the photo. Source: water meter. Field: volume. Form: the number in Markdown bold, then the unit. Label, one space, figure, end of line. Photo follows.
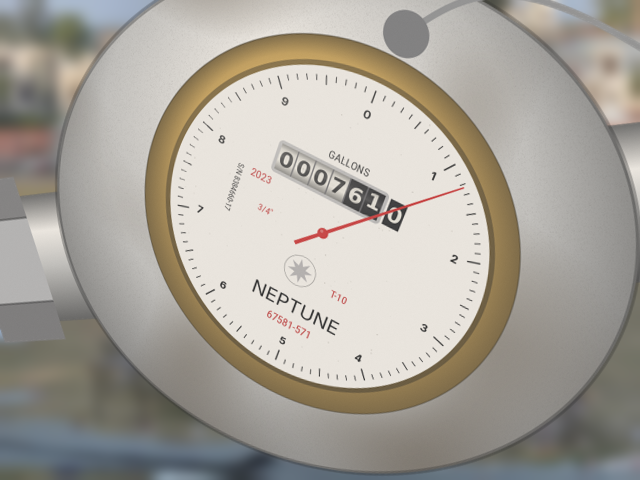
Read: **7611.2** gal
